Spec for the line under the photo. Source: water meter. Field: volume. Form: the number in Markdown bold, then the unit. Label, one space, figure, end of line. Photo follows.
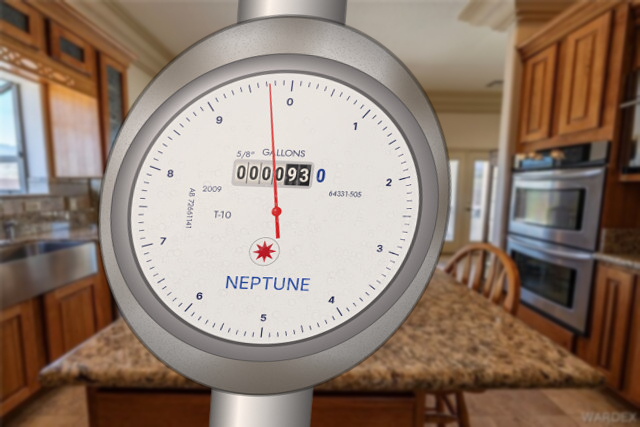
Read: **929.7** gal
